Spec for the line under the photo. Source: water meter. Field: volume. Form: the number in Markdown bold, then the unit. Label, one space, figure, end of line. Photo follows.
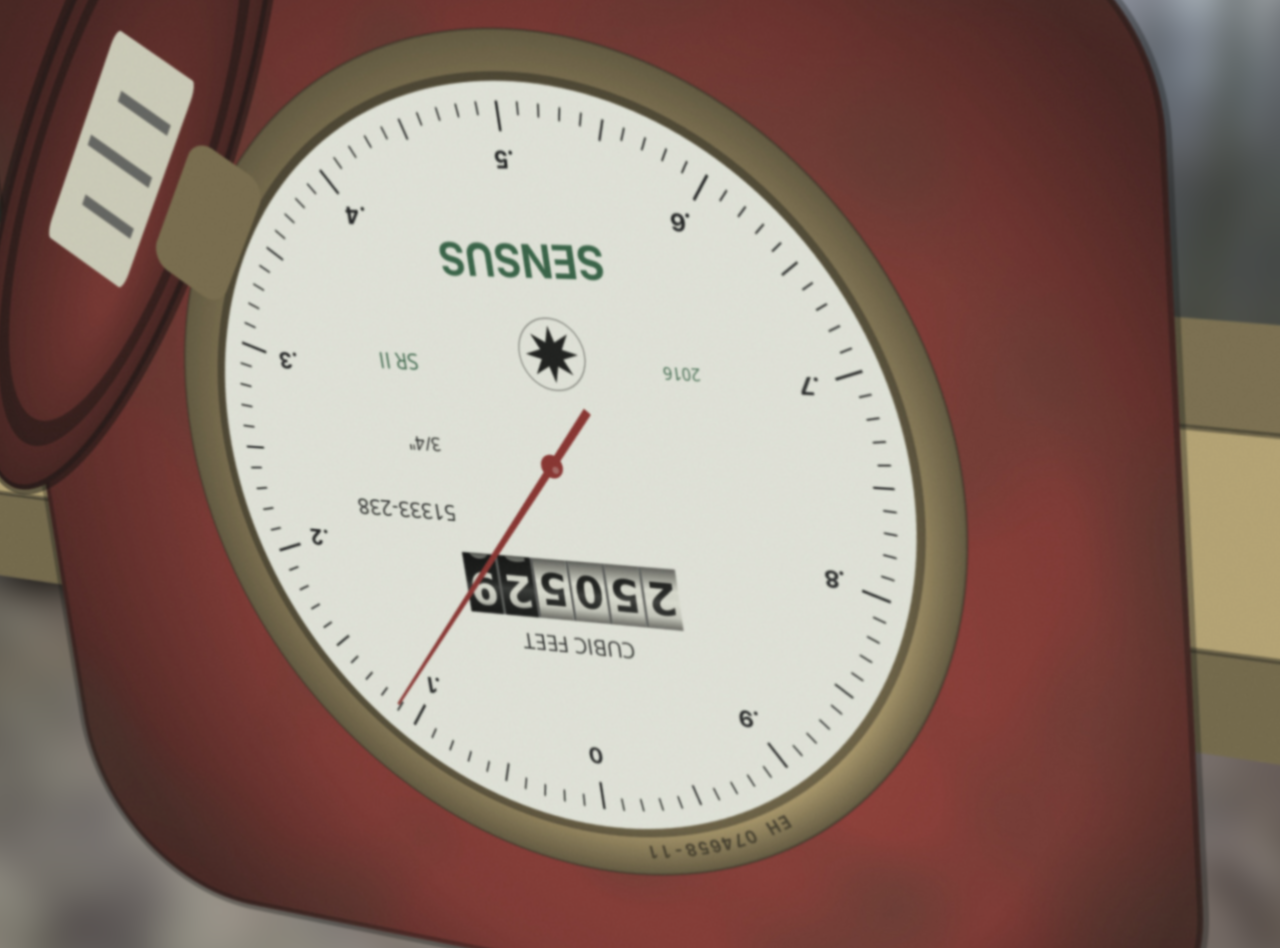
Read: **250529.11** ft³
